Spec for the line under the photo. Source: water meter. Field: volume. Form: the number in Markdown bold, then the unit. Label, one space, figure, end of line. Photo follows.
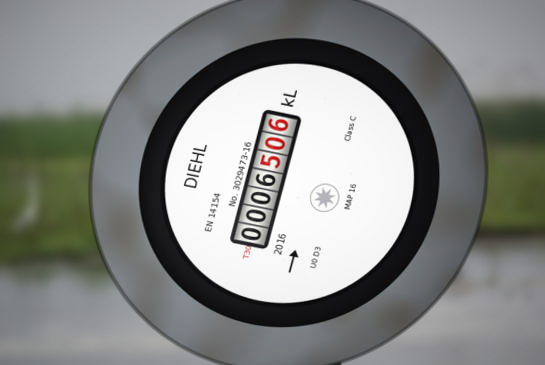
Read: **6.506** kL
